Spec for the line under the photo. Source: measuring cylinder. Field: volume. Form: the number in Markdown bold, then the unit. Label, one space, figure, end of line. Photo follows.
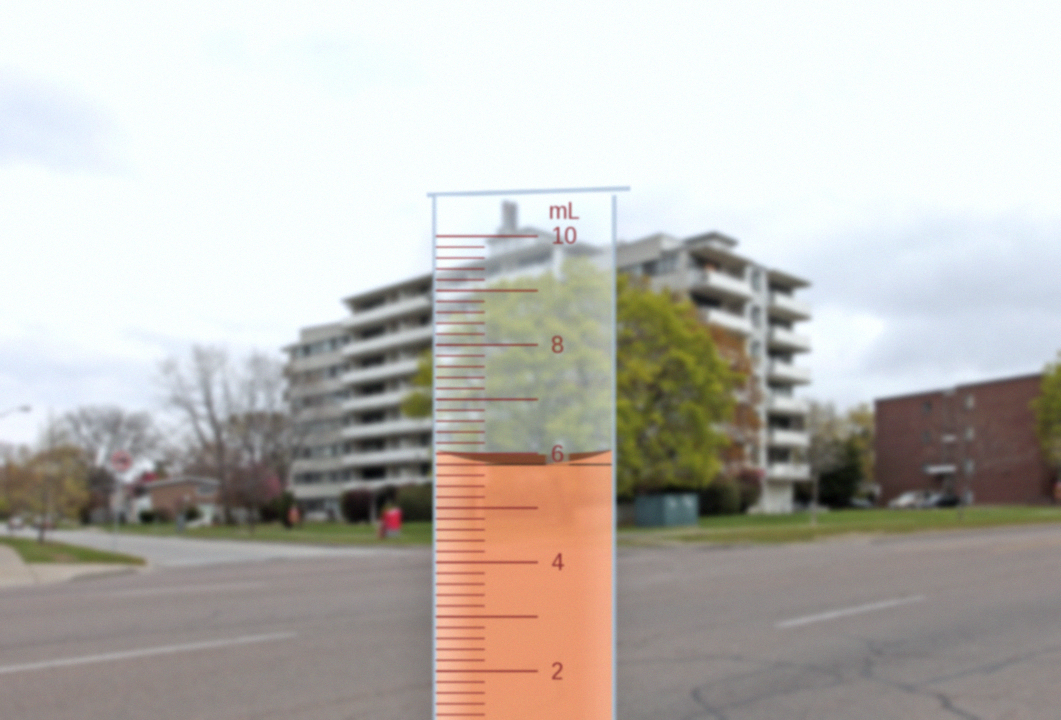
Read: **5.8** mL
